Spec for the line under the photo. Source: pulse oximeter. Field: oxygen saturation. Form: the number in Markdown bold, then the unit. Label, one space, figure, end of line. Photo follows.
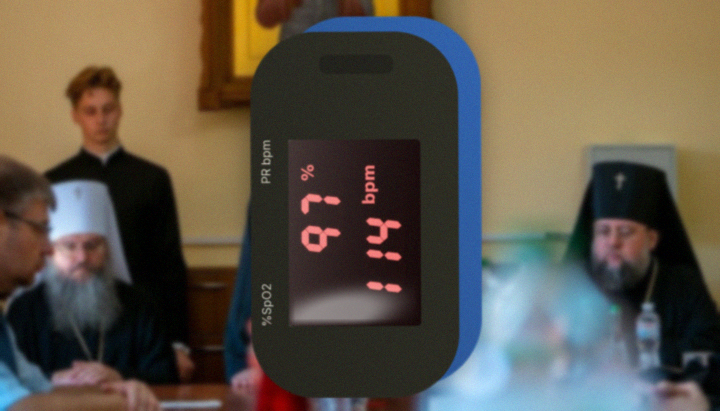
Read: **97** %
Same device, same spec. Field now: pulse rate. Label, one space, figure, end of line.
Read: **114** bpm
